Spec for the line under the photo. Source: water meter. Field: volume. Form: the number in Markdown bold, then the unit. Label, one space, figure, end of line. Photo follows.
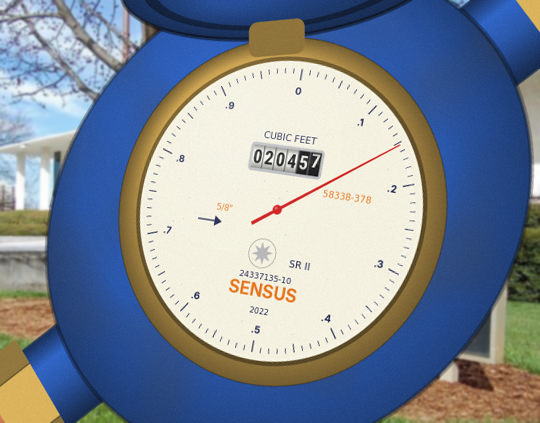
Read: **20457.15** ft³
